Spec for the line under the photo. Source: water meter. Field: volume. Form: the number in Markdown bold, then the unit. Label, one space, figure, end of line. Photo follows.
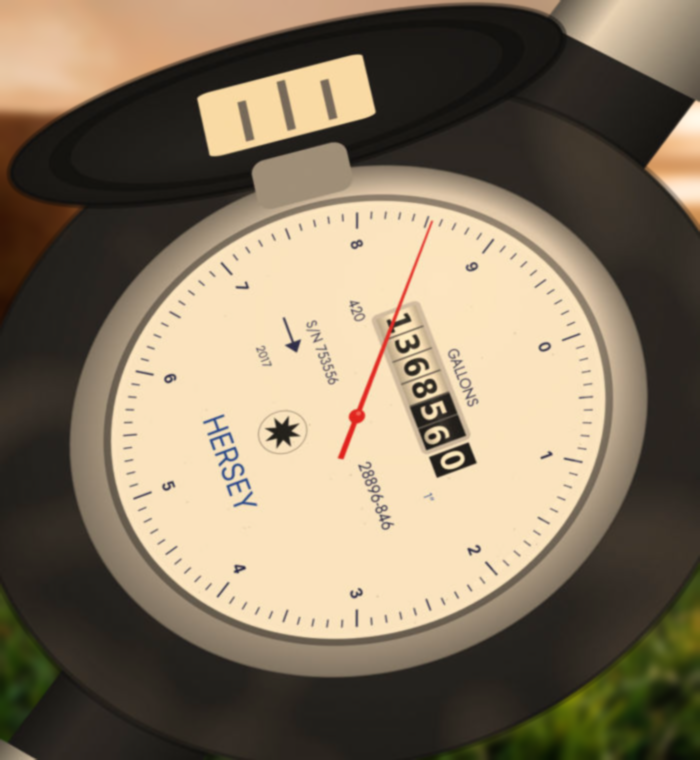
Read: **1368558.5** gal
